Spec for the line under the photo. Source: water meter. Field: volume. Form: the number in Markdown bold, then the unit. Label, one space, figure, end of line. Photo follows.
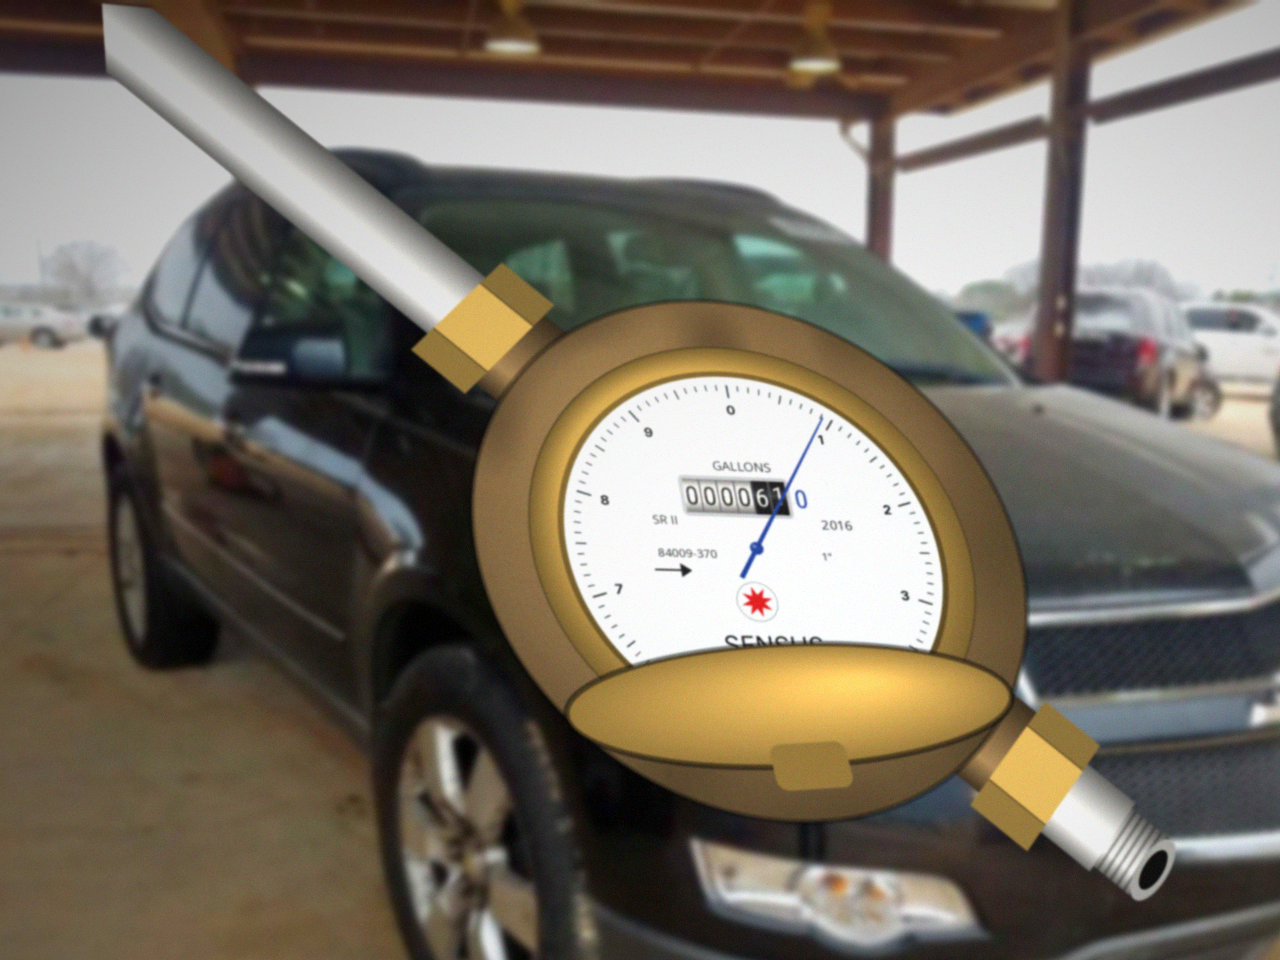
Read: **610.9** gal
